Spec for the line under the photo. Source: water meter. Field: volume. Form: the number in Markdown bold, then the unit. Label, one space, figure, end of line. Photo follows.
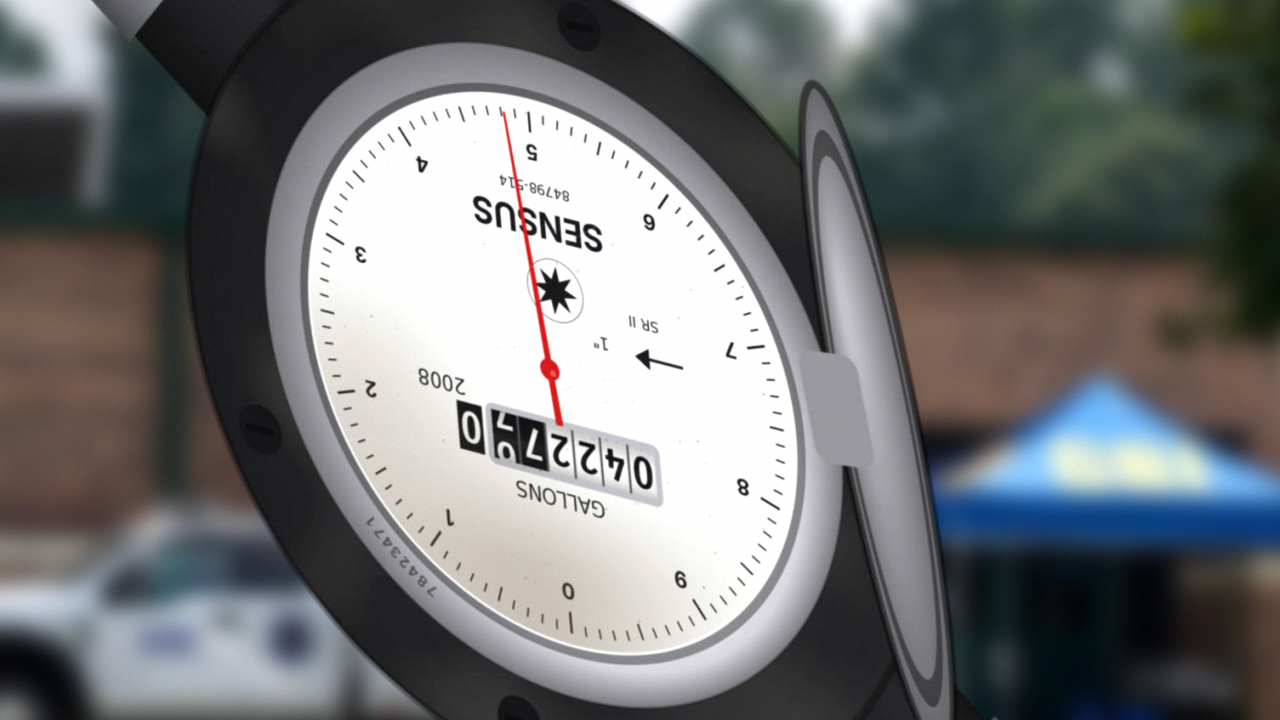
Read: **422764.8** gal
